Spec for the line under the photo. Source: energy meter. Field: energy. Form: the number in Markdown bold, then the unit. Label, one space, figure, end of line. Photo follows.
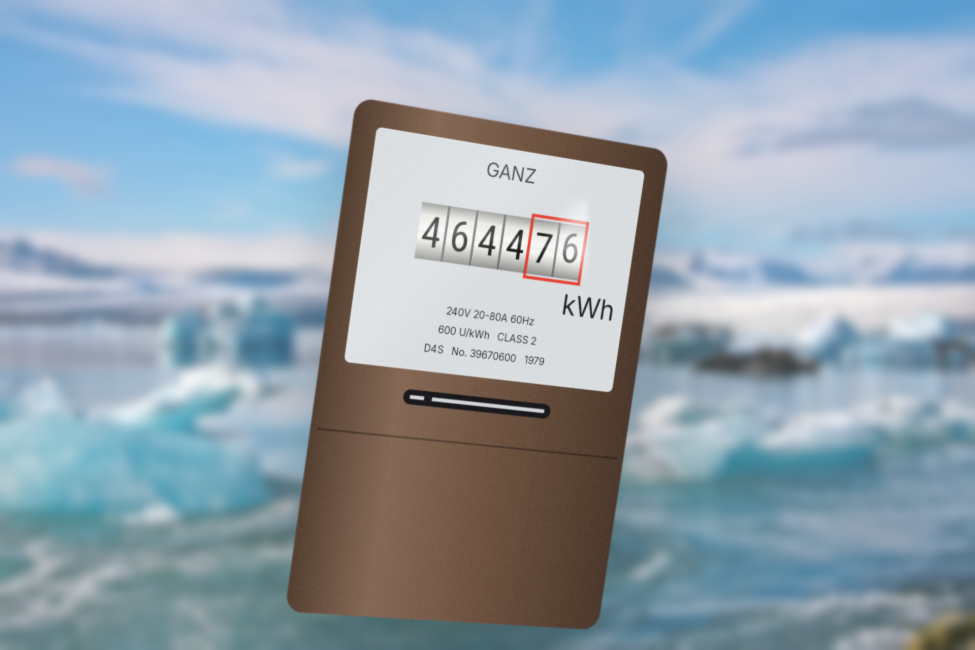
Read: **4644.76** kWh
